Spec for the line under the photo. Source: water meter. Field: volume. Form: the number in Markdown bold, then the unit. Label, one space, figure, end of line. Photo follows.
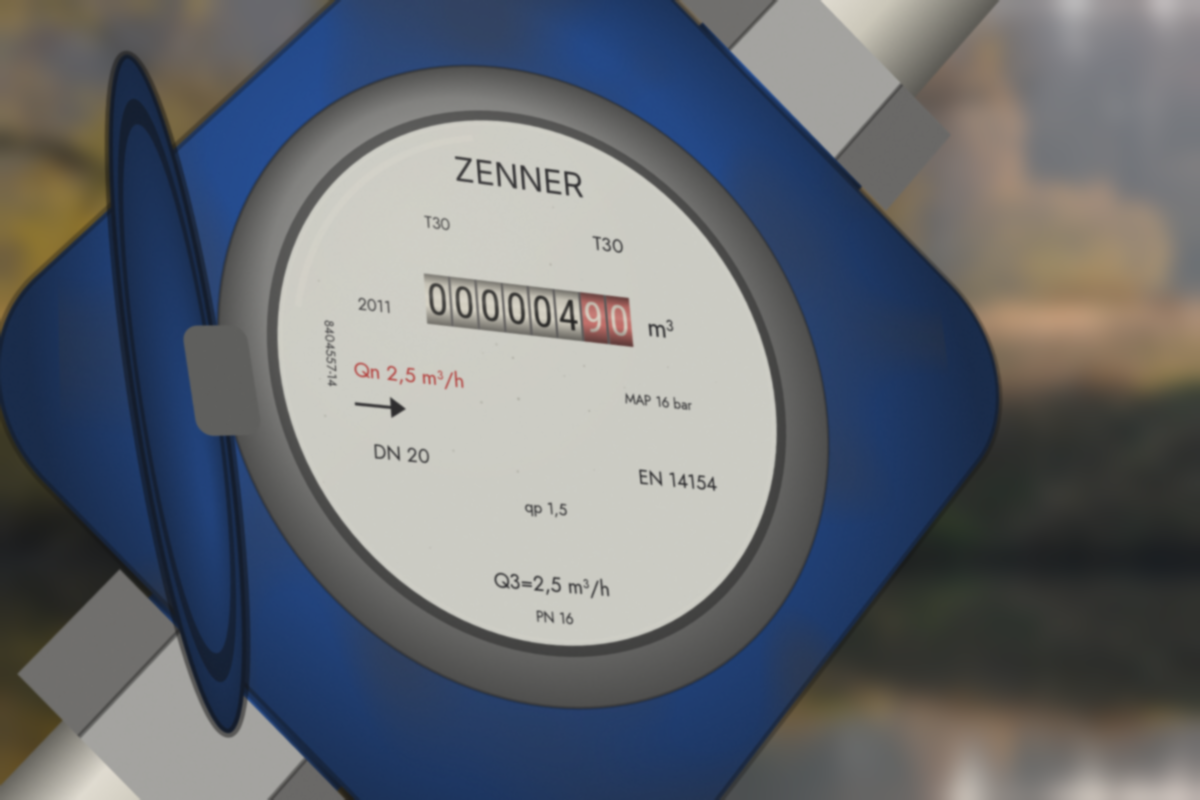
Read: **4.90** m³
